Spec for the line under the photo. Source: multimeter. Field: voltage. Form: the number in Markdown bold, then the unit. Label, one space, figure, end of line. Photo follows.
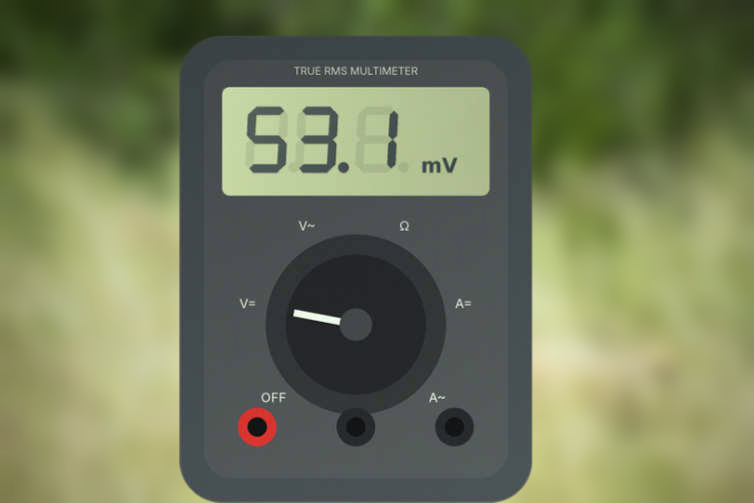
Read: **53.1** mV
